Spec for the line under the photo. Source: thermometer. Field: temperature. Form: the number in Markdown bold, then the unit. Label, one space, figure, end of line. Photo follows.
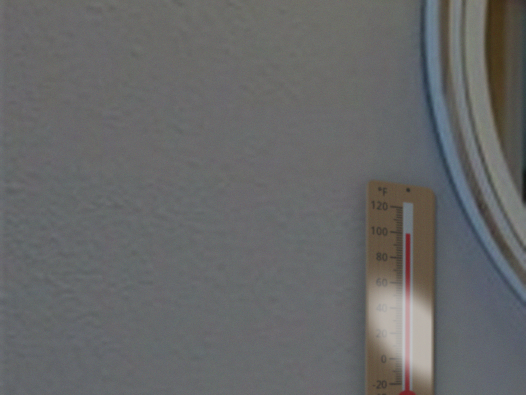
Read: **100** °F
